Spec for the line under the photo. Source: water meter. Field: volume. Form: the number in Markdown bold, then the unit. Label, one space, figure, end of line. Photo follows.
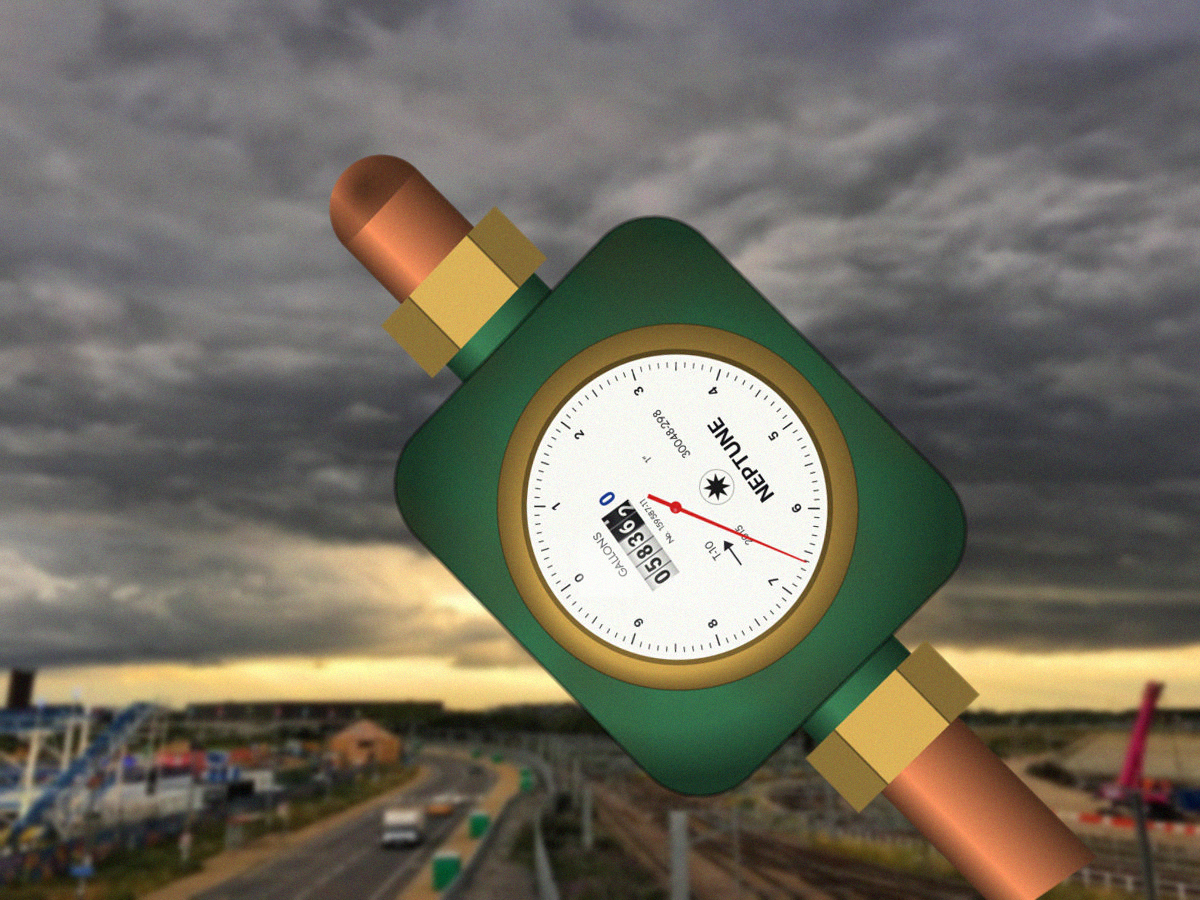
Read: **583616.6** gal
